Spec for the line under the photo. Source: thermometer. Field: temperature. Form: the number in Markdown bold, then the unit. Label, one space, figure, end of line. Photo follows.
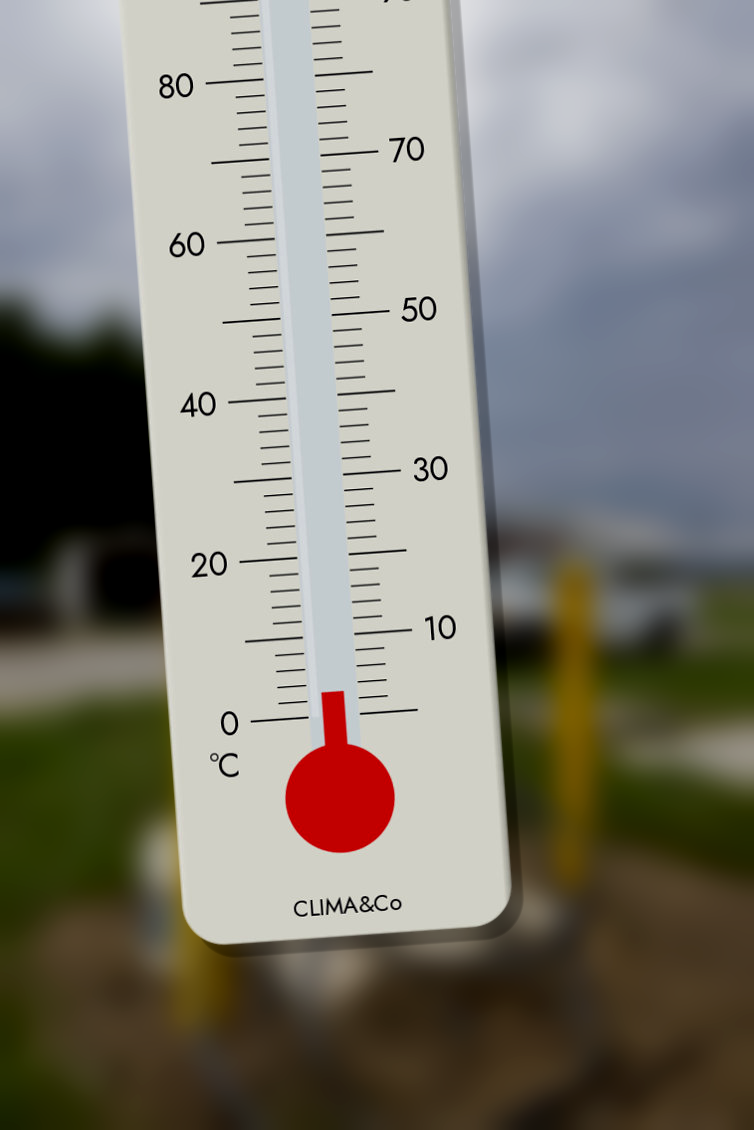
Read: **3** °C
